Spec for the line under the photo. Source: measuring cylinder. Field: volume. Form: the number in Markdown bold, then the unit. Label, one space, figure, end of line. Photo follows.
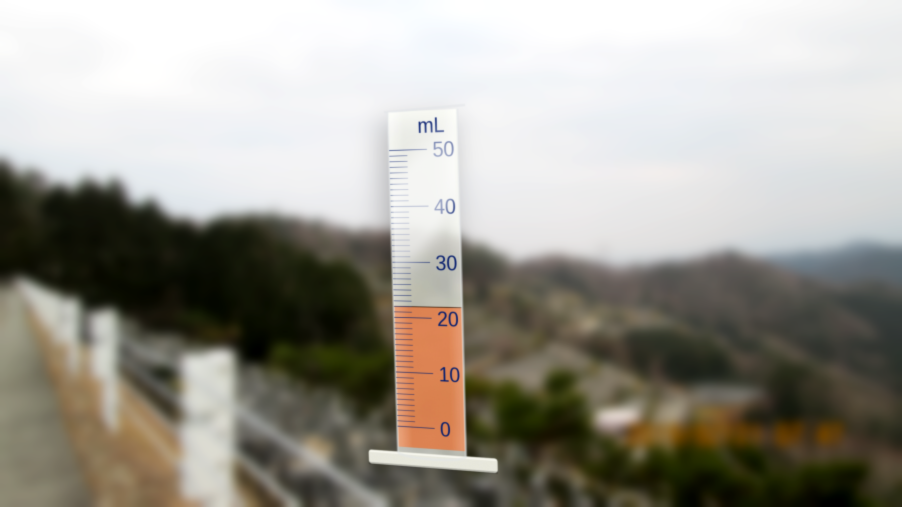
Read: **22** mL
